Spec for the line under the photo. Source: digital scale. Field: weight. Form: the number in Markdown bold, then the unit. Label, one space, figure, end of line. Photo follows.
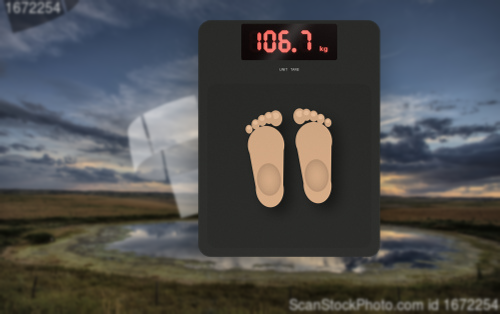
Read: **106.7** kg
